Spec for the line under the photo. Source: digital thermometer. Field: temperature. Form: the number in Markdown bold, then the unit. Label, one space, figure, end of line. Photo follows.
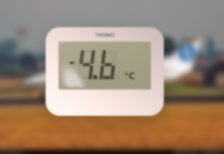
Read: **-4.6** °C
